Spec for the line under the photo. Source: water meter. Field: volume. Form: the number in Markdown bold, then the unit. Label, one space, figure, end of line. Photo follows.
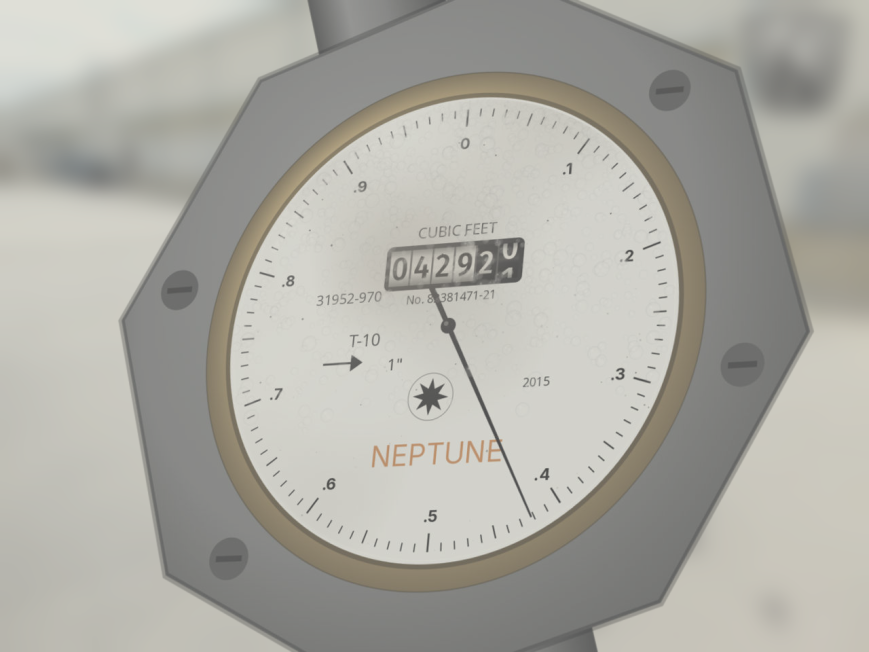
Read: **42920.42** ft³
